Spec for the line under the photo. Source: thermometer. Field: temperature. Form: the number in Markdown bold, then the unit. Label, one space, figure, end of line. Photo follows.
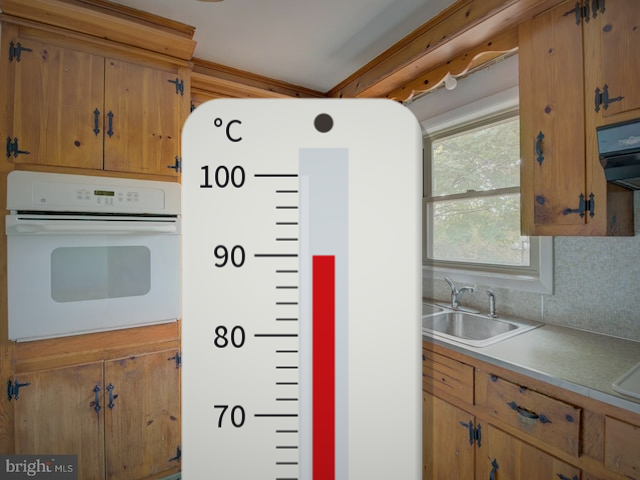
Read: **90** °C
